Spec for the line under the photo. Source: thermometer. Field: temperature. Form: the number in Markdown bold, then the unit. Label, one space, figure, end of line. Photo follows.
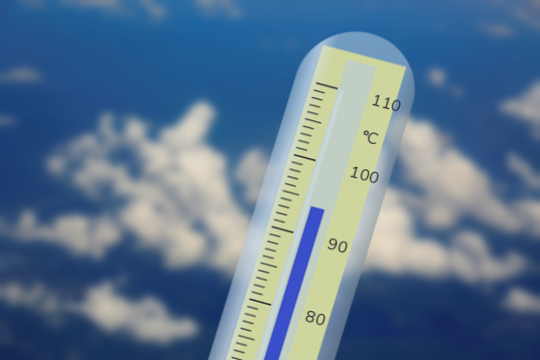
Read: **94** °C
